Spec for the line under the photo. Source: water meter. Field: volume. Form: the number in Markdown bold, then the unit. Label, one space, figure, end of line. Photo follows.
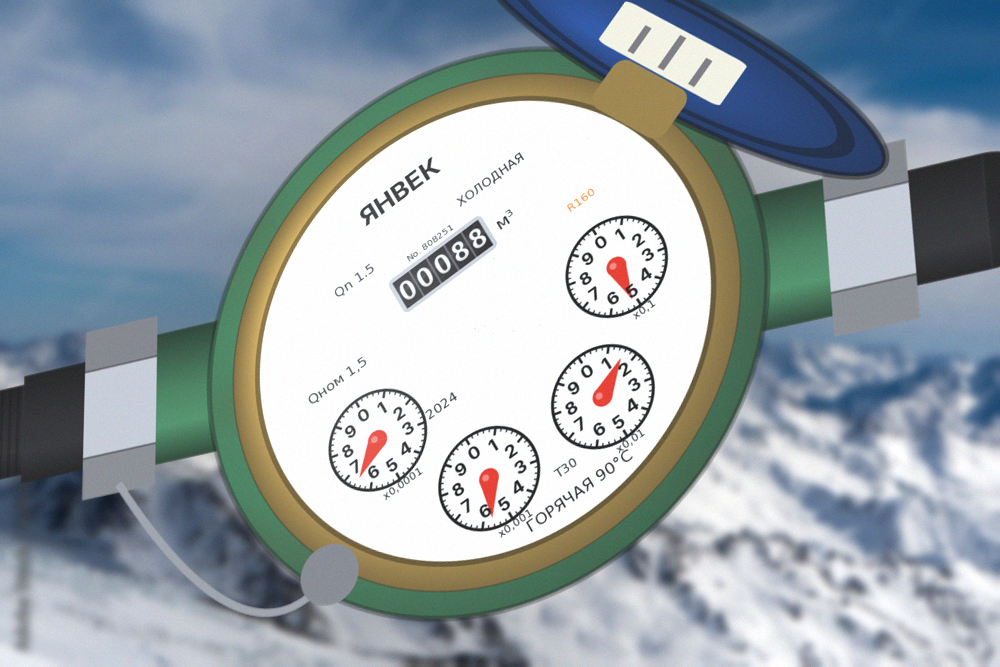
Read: **88.5156** m³
